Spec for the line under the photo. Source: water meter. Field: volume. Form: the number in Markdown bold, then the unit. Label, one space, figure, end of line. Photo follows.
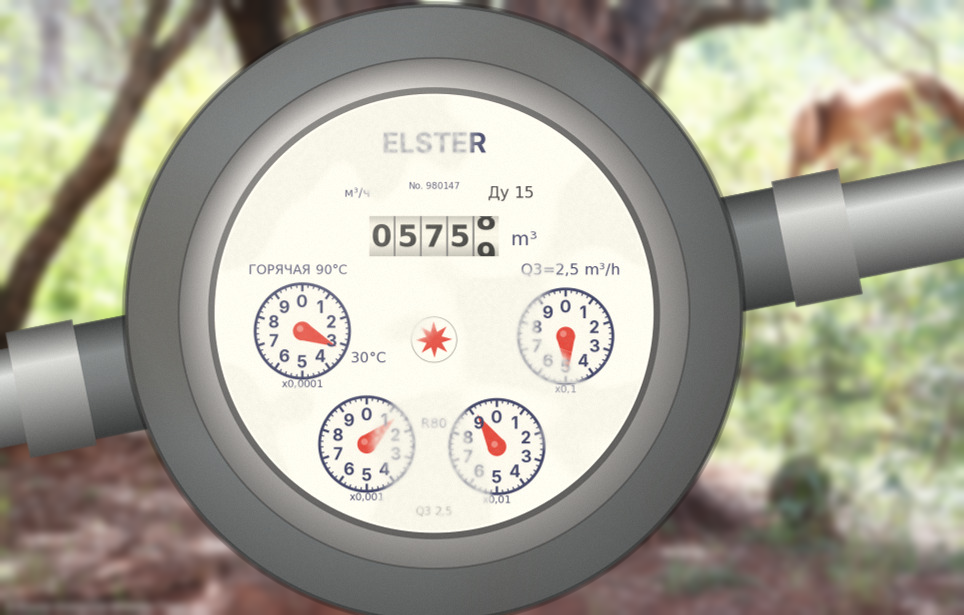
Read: **5758.4913** m³
